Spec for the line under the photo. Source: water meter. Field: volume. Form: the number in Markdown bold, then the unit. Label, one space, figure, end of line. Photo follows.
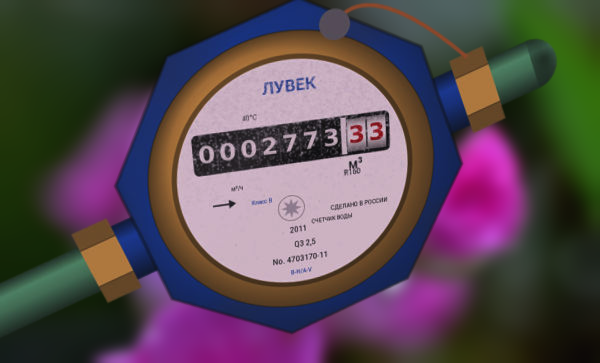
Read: **2773.33** m³
